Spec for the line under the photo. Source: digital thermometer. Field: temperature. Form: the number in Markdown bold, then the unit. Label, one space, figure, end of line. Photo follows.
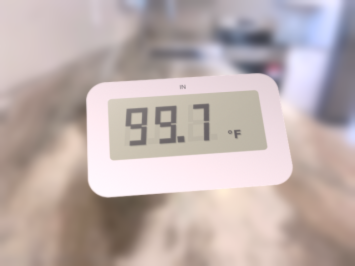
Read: **99.7** °F
